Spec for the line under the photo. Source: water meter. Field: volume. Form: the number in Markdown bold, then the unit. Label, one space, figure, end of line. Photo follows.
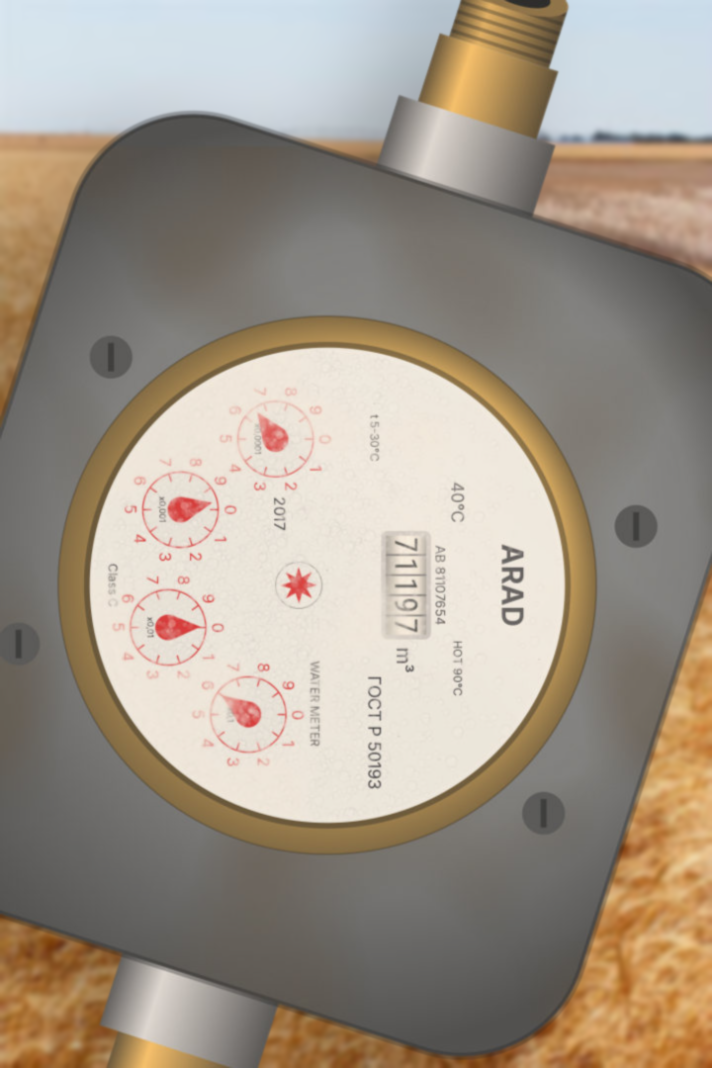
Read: **71197.5996** m³
